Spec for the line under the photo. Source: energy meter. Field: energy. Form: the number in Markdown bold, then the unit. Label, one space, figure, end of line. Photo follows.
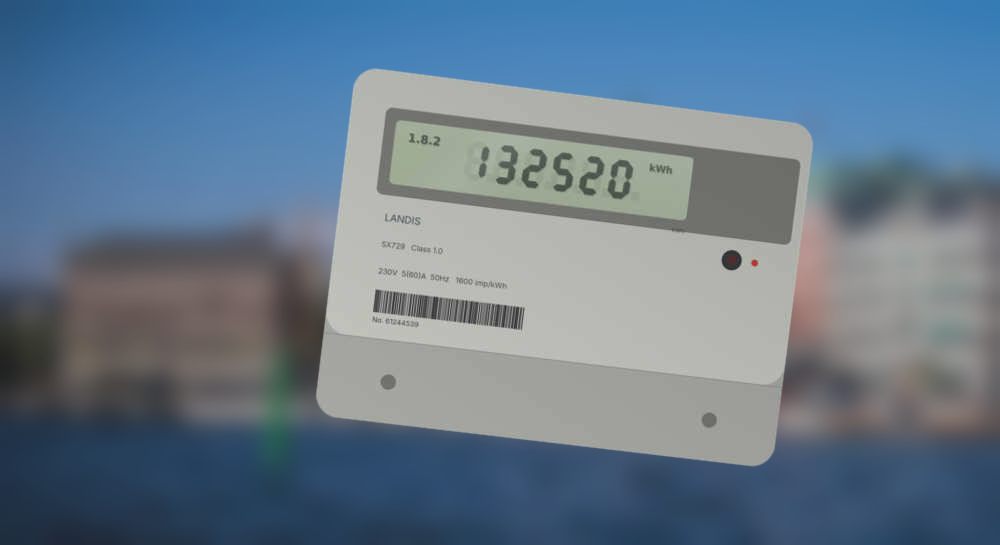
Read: **132520** kWh
